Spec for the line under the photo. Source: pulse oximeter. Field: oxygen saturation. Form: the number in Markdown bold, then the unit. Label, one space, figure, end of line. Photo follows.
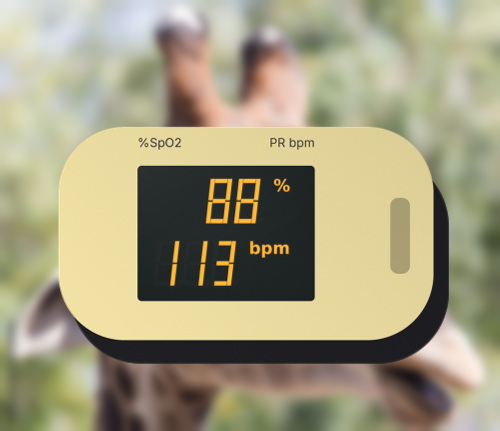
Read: **88** %
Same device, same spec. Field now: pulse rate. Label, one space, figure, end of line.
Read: **113** bpm
